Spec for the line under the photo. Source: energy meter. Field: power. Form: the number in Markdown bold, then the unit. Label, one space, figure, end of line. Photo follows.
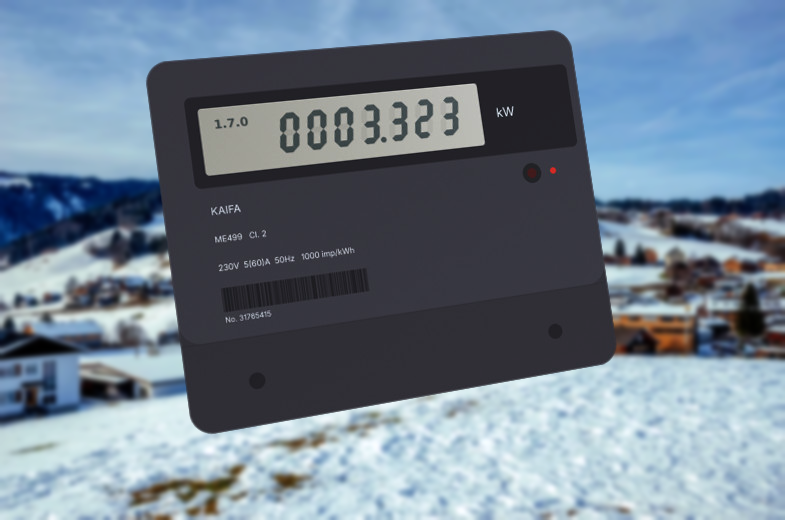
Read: **3.323** kW
